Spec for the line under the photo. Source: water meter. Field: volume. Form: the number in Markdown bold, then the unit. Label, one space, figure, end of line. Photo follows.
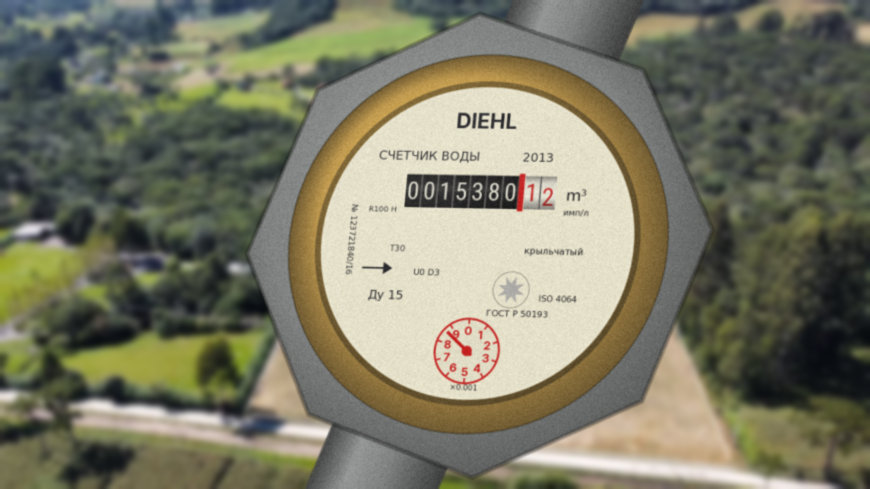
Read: **15380.118** m³
